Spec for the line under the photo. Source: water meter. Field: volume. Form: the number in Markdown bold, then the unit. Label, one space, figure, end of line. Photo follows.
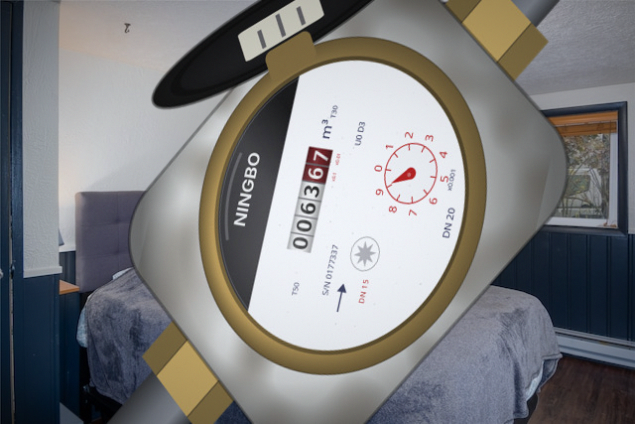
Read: **63.669** m³
